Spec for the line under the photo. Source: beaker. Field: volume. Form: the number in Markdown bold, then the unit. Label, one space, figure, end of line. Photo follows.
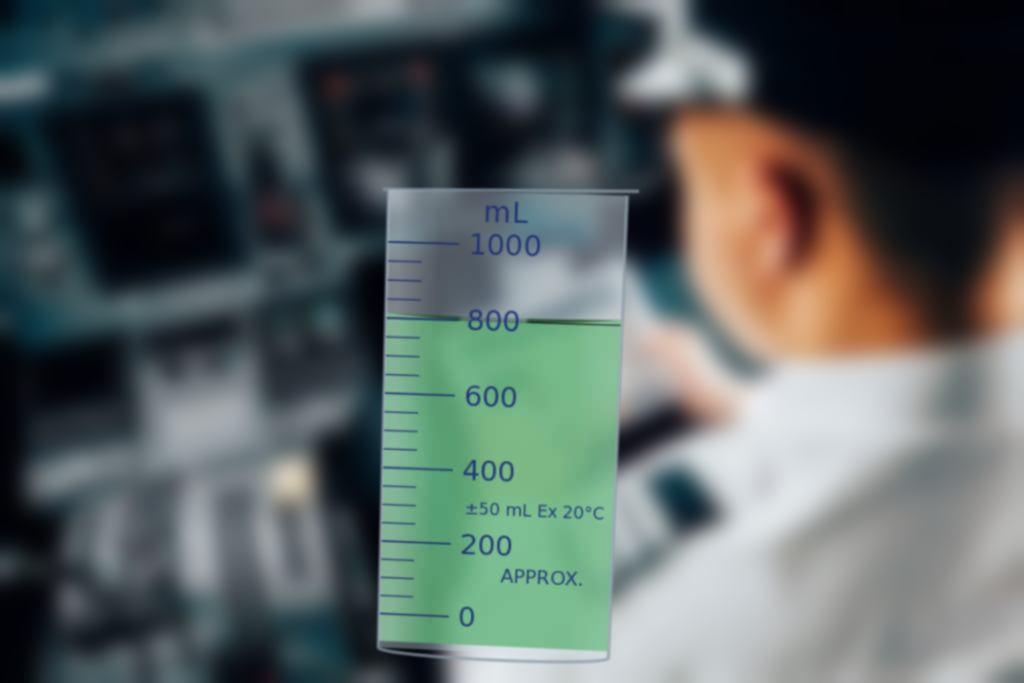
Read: **800** mL
